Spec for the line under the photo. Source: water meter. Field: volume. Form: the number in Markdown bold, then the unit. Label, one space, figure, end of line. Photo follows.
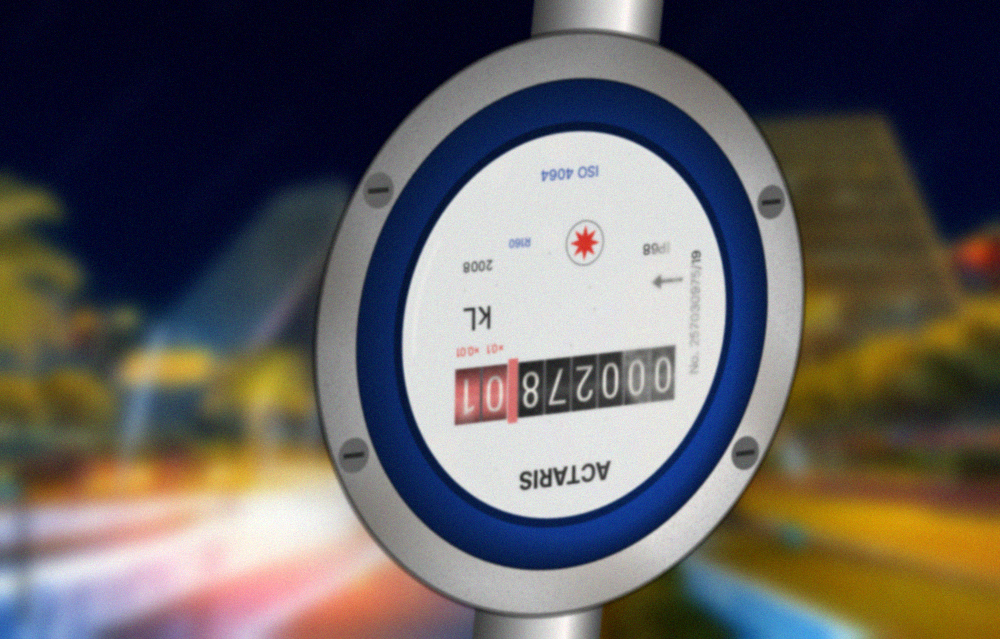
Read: **278.01** kL
